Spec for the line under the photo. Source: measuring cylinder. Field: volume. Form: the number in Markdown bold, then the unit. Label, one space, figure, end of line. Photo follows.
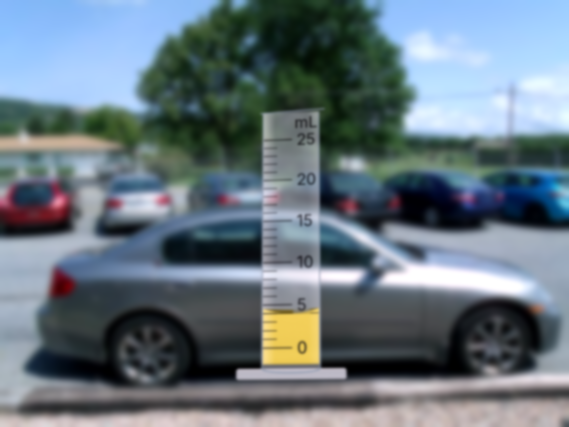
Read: **4** mL
